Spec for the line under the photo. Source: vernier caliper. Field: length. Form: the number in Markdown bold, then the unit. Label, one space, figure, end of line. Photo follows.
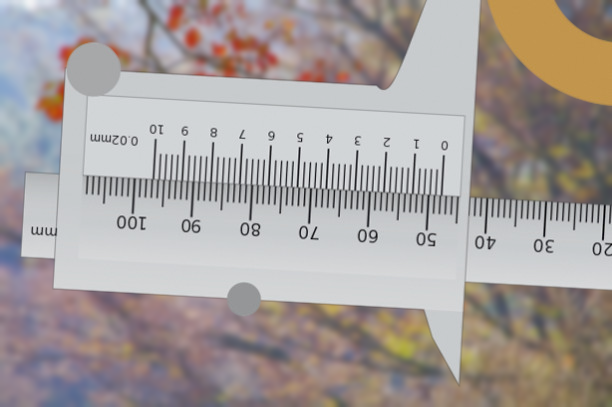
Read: **47.8** mm
